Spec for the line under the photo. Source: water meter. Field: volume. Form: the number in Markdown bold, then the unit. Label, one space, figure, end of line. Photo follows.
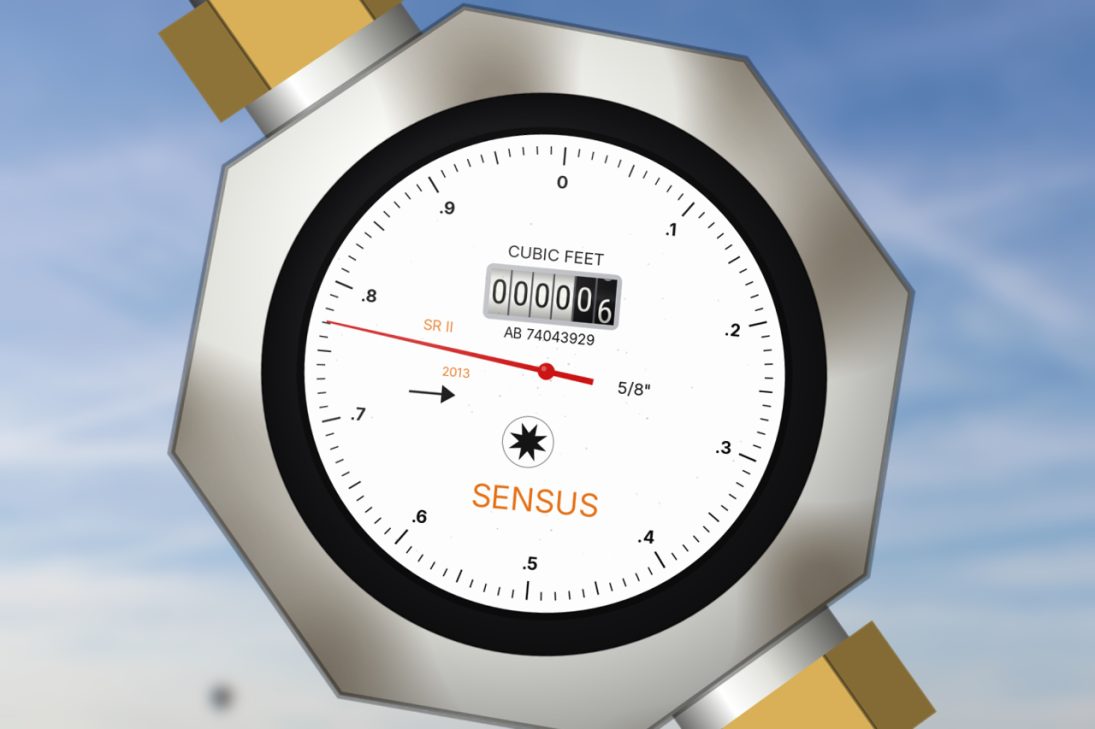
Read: **5.77** ft³
